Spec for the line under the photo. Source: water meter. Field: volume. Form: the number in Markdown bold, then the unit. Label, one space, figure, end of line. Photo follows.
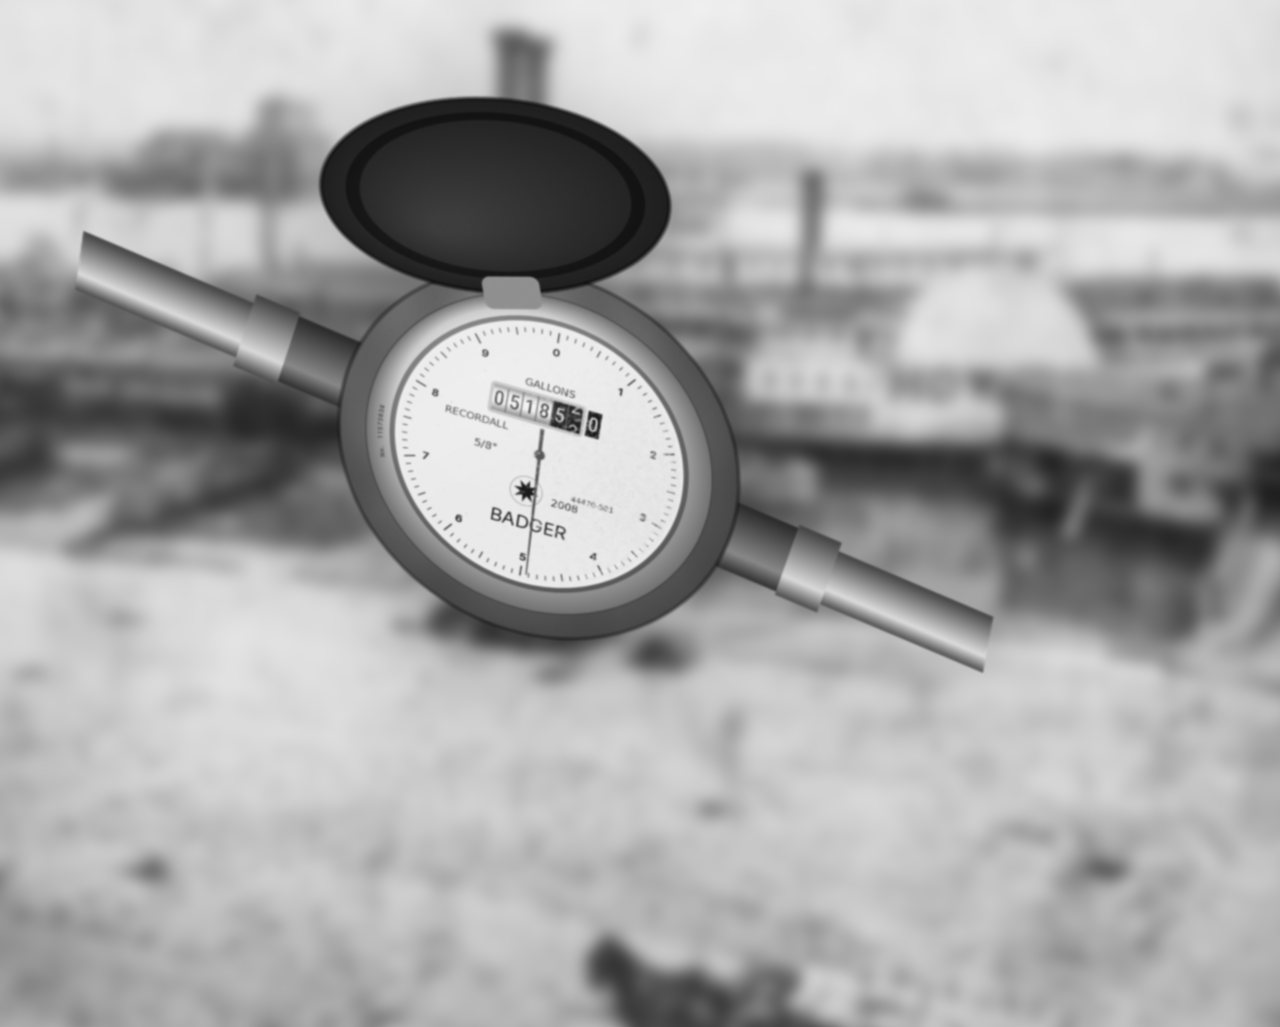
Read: **518524.9** gal
